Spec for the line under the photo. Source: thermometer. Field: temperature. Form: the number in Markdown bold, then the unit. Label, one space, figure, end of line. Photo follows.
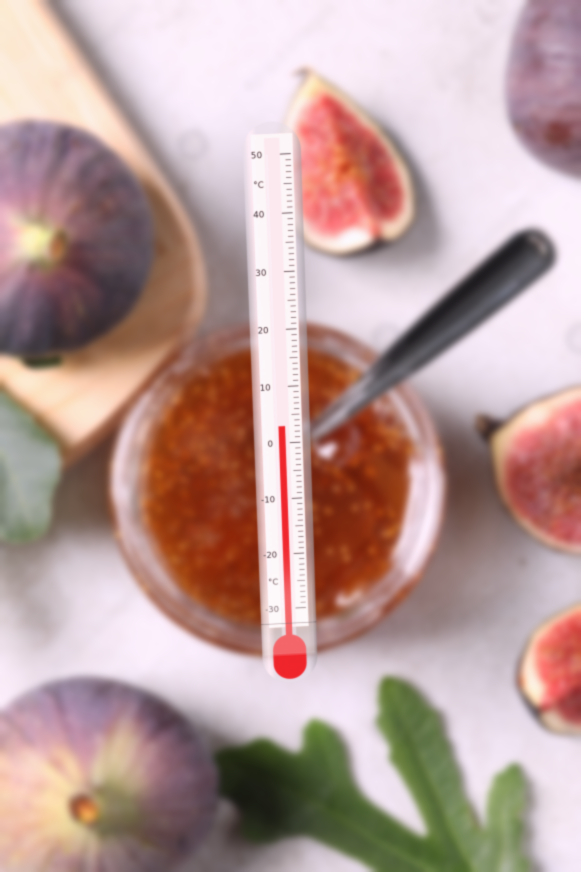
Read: **3** °C
